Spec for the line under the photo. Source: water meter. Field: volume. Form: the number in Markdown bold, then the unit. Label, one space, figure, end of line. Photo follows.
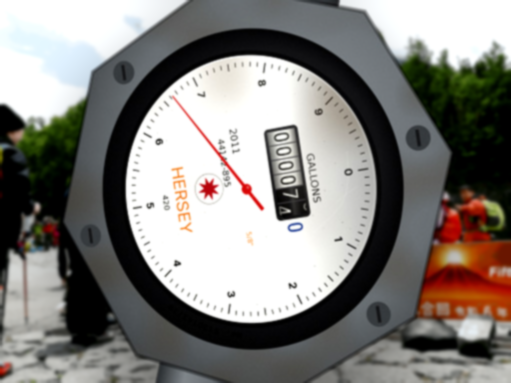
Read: **736.6** gal
